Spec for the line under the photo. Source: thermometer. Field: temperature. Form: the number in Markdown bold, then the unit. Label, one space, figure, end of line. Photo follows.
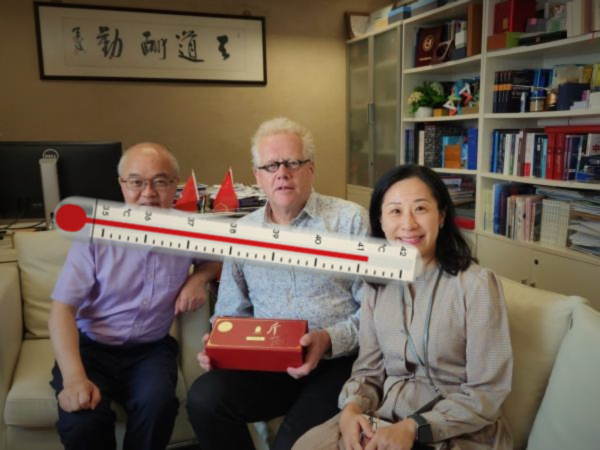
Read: **41.2** °C
